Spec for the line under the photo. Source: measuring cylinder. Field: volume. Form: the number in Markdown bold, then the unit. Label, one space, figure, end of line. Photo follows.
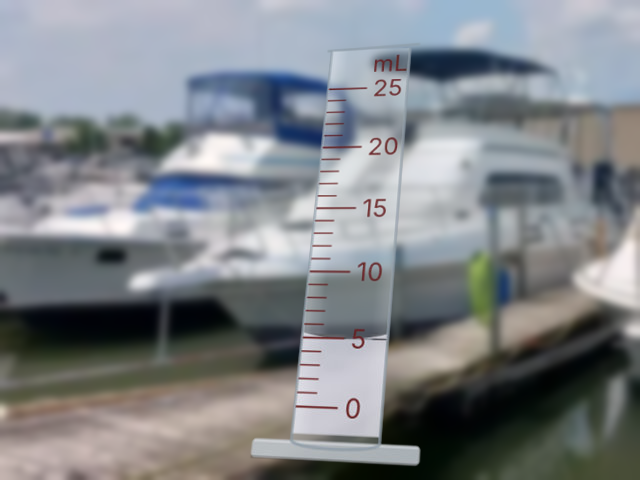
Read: **5** mL
